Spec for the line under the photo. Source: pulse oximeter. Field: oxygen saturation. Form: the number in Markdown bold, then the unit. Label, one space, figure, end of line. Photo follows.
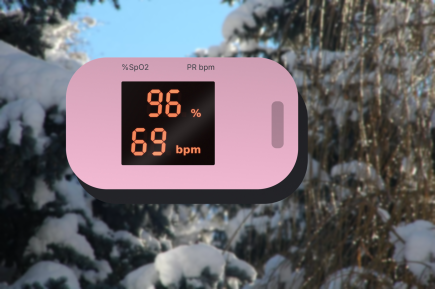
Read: **96** %
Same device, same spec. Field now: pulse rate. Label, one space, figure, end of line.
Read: **69** bpm
